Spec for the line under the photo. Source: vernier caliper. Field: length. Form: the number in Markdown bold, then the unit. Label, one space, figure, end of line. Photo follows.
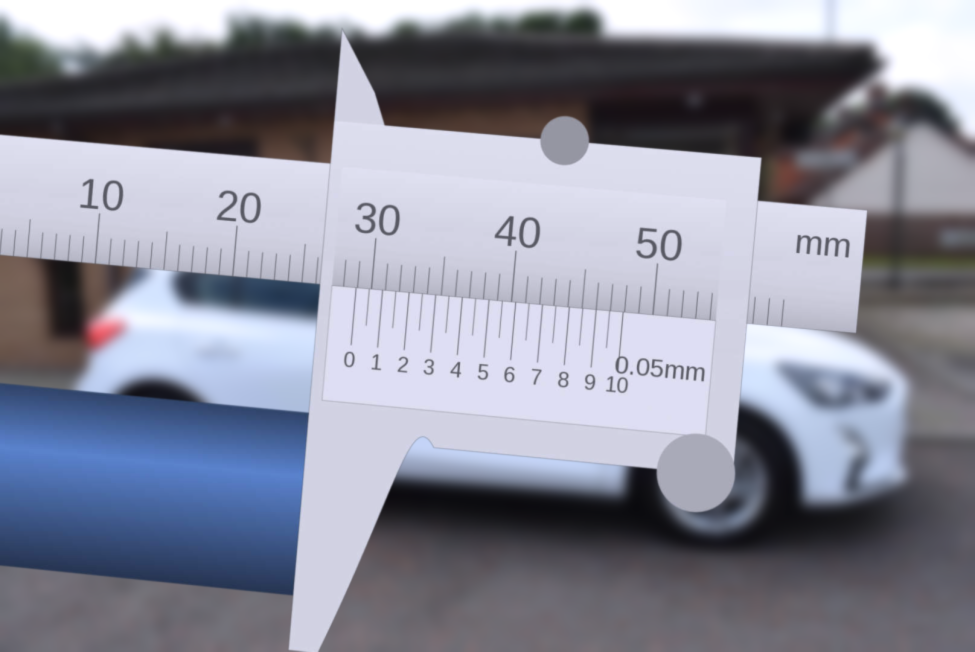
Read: **28.9** mm
